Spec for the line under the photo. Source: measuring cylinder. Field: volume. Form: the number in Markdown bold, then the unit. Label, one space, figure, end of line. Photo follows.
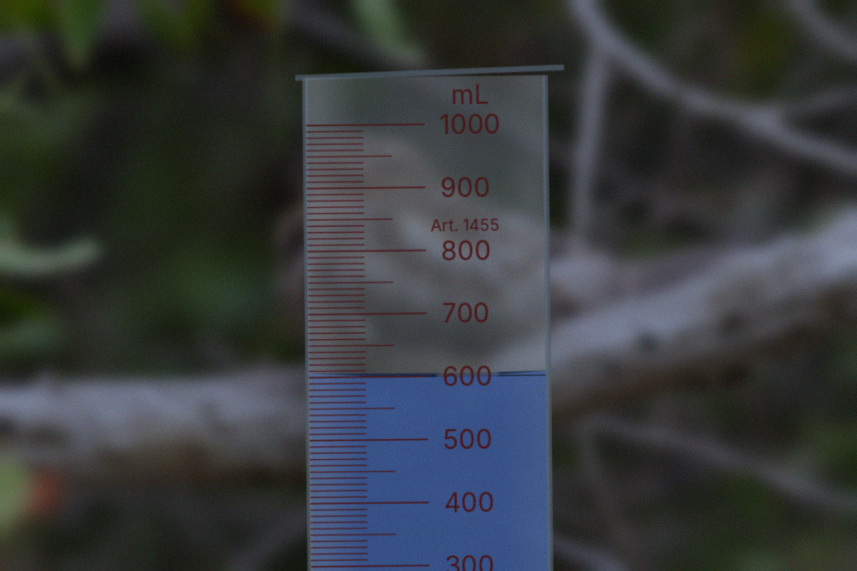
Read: **600** mL
